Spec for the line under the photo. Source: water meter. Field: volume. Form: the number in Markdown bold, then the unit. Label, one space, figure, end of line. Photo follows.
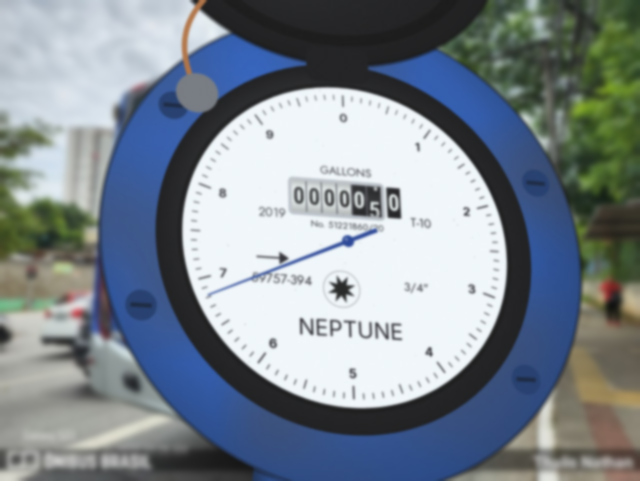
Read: **46.8** gal
